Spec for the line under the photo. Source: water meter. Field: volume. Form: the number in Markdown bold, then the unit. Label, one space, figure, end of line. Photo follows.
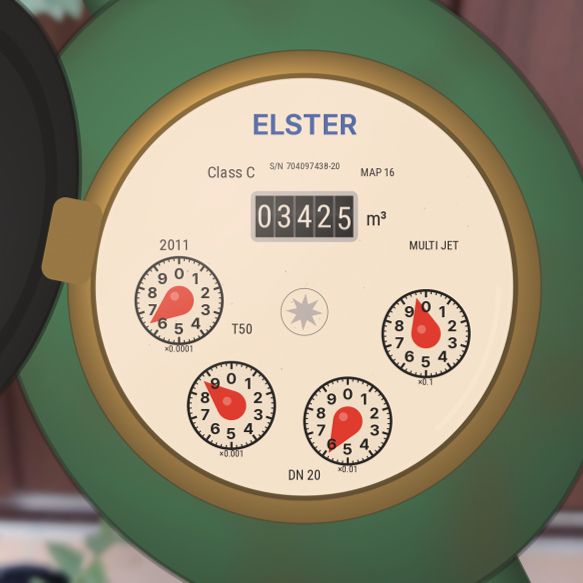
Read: **3424.9586** m³
